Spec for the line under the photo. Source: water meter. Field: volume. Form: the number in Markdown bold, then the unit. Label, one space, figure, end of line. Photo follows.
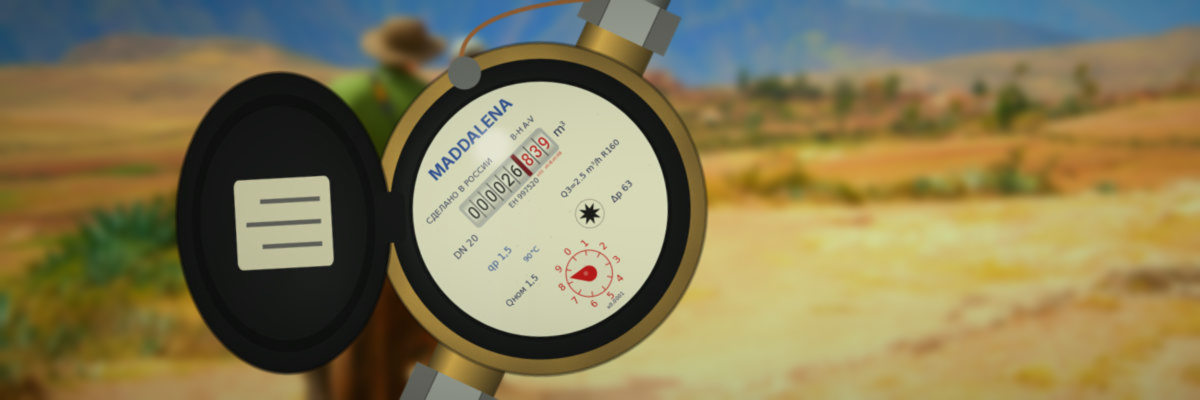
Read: **26.8398** m³
